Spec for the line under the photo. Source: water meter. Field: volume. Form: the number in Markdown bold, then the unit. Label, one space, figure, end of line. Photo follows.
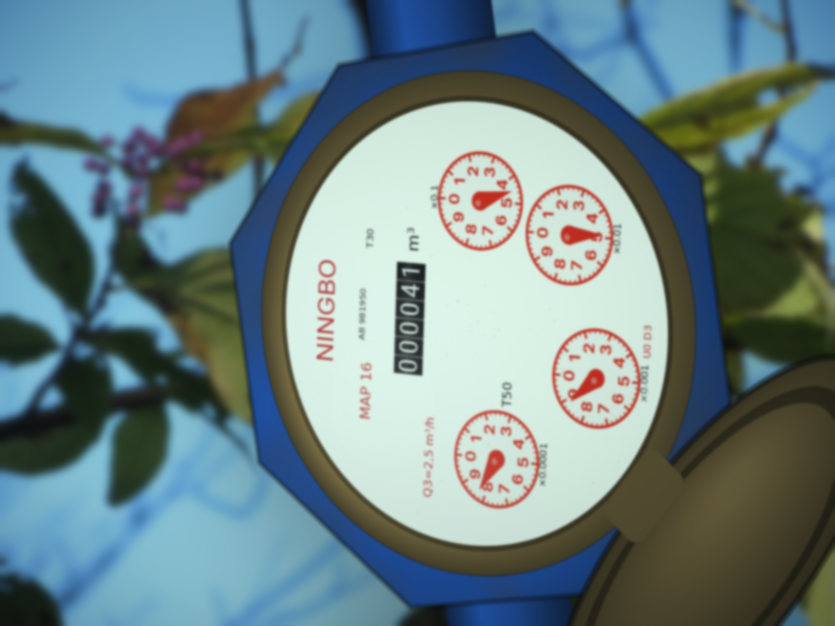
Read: **41.4488** m³
